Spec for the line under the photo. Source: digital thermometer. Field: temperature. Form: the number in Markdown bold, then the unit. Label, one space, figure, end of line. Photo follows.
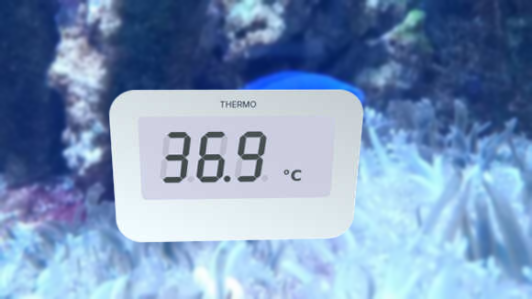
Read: **36.9** °C
